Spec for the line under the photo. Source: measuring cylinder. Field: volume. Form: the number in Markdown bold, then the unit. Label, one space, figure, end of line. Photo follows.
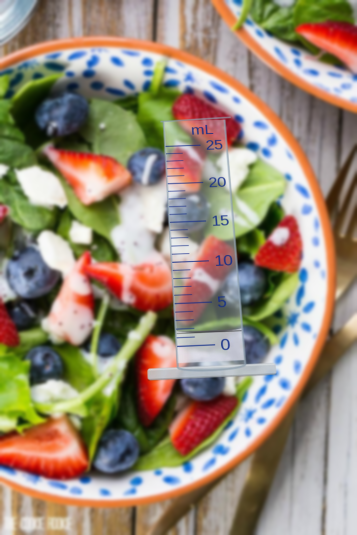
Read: **1.5** mL
